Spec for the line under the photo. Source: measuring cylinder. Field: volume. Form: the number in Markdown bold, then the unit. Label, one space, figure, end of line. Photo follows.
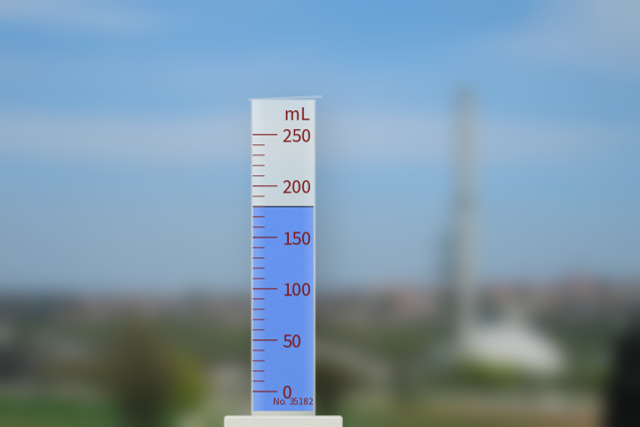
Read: **180** mL
